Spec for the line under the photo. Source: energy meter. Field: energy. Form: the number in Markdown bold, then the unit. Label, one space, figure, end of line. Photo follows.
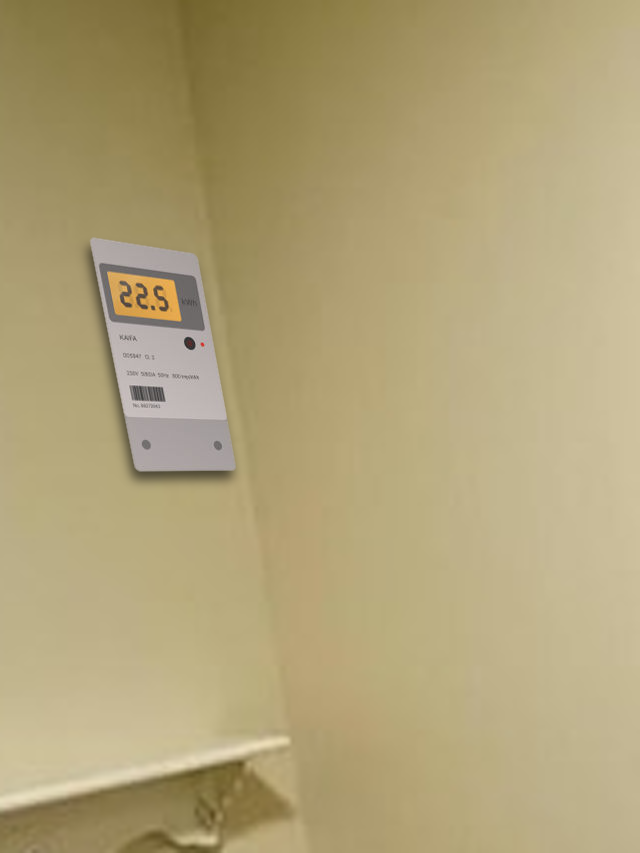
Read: **22.5** kWh
